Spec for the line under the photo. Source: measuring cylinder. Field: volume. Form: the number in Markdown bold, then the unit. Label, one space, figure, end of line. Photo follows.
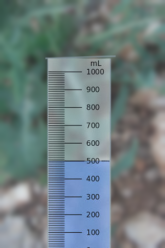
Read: **500** mL
